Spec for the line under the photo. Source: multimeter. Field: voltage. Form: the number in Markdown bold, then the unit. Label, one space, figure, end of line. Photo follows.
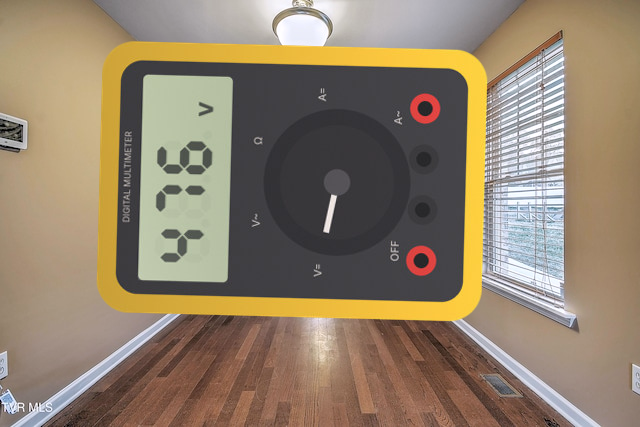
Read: **476** V
